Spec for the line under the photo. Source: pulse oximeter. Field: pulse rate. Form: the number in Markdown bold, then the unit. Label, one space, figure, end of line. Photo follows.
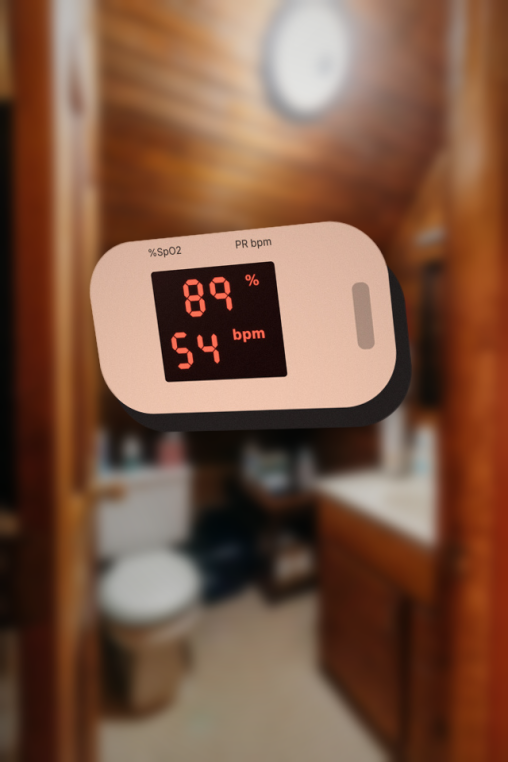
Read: **54** bpm
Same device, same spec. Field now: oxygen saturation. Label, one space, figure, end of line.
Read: **89** %
